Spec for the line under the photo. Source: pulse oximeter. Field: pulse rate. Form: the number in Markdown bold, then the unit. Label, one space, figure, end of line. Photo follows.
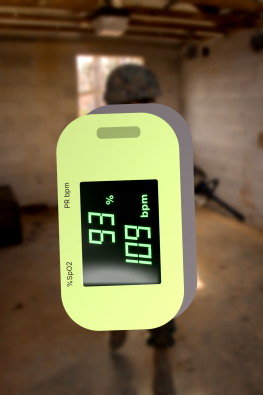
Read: **109** bpm
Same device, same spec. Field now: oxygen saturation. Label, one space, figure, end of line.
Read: **93** %
